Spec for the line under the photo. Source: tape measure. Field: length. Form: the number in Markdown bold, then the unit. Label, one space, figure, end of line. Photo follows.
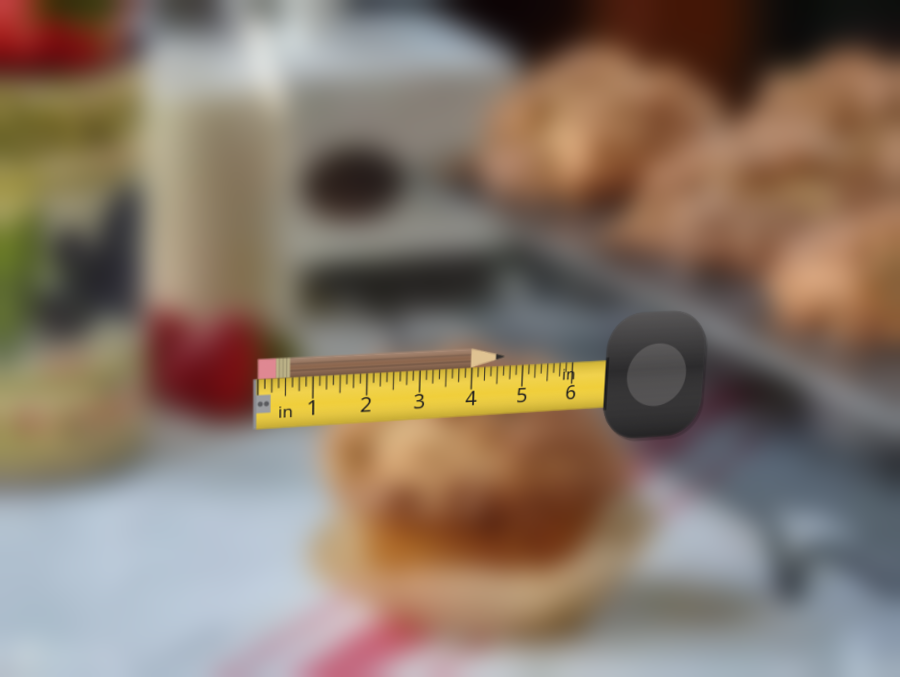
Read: **4.625** in
